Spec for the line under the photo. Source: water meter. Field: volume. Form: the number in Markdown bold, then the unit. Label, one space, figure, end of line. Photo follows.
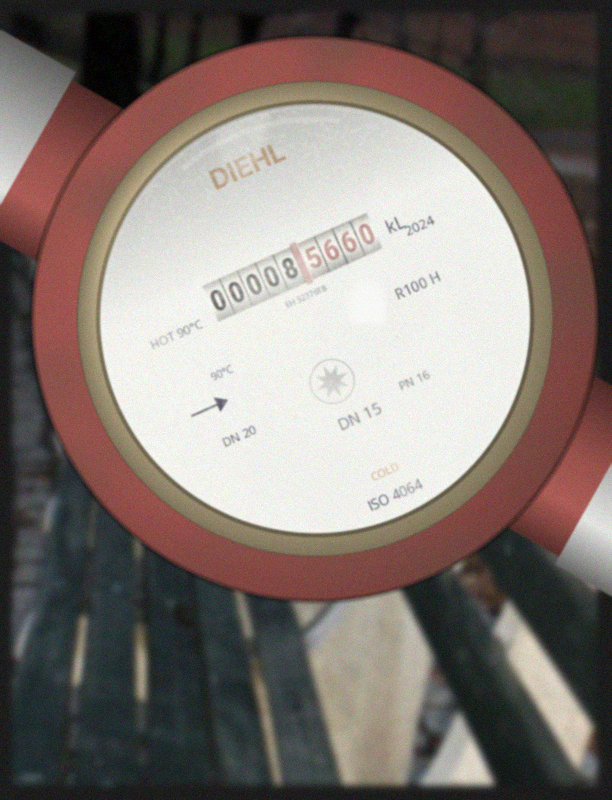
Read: **8.5660** kL
